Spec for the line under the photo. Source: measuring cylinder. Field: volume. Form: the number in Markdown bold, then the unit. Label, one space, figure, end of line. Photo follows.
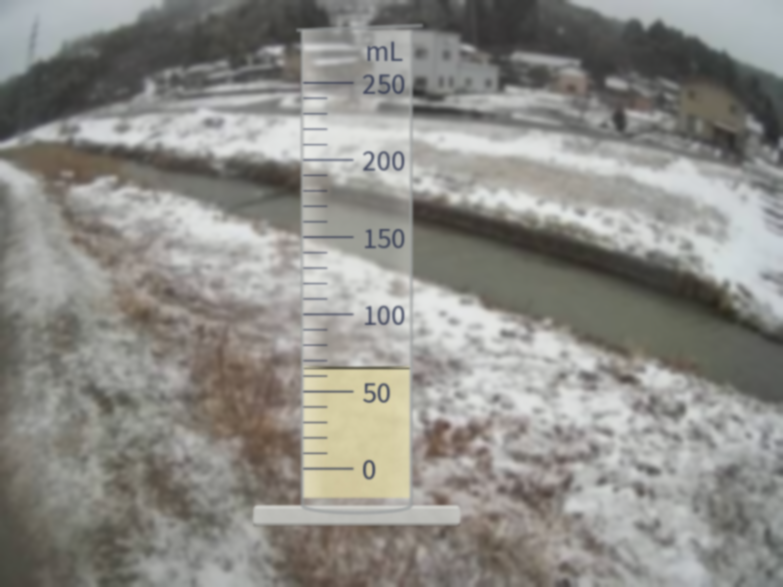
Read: **65** mL
